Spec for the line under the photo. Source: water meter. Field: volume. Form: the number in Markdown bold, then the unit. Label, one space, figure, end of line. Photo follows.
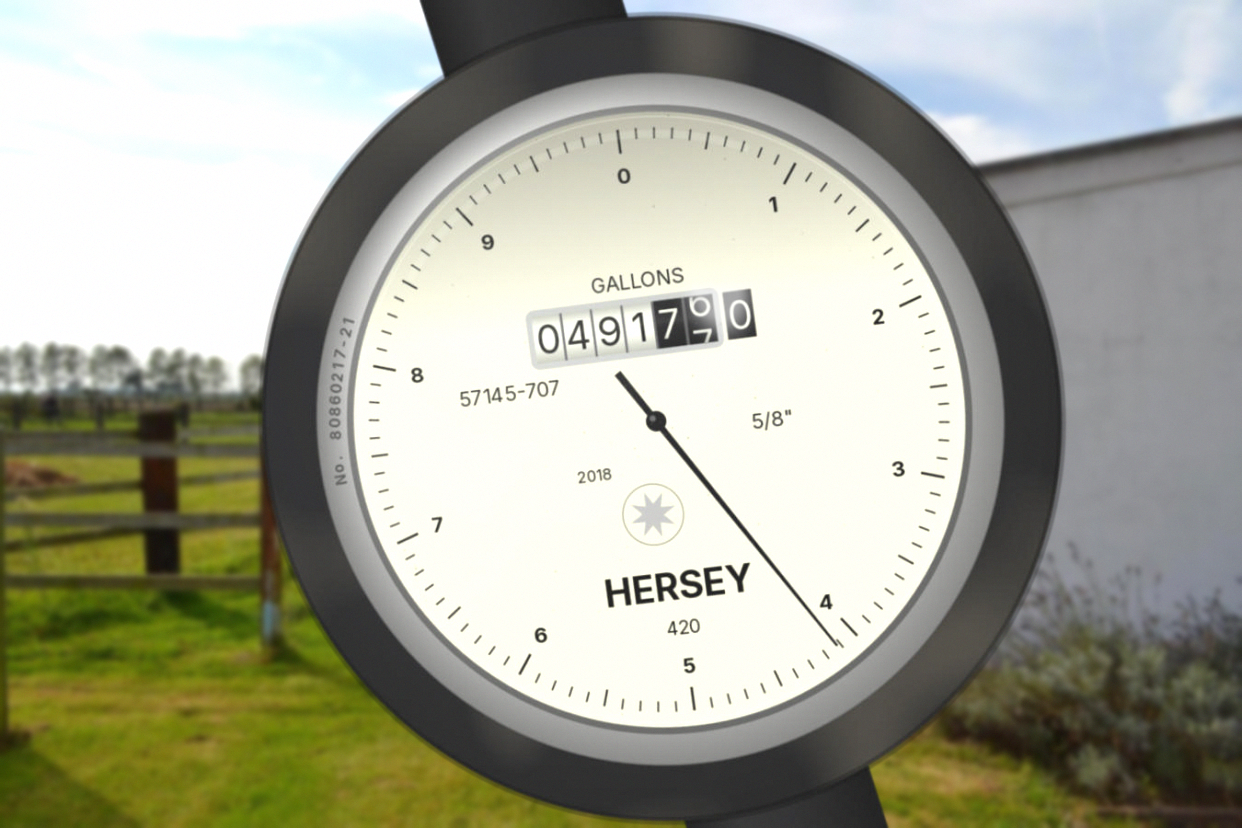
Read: **491764.1** gal
